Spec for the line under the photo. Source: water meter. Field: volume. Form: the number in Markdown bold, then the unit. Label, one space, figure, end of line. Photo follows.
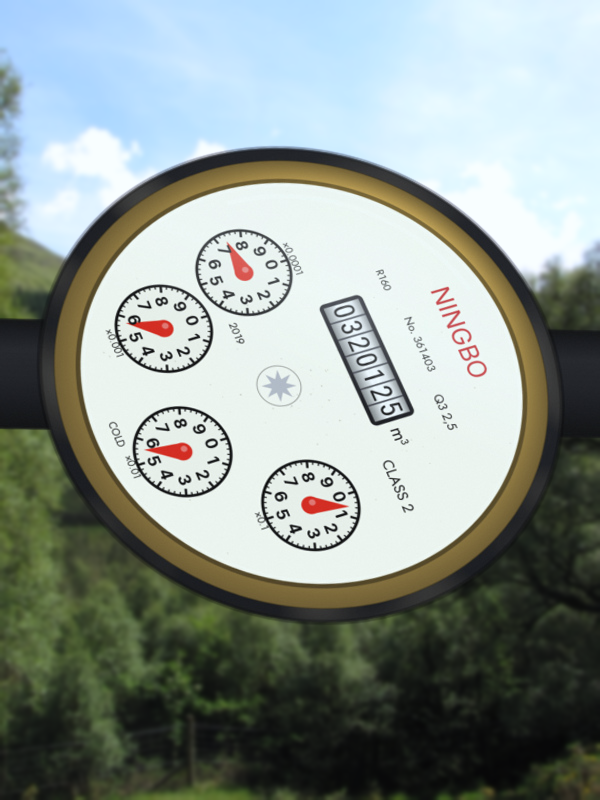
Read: **320125.0557** m³
